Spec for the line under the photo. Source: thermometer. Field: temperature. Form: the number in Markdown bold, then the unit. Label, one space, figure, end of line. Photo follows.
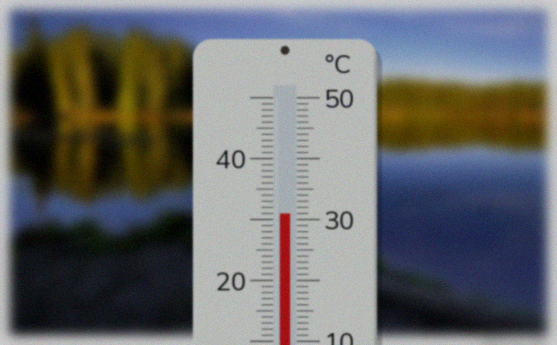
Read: **31** °C
